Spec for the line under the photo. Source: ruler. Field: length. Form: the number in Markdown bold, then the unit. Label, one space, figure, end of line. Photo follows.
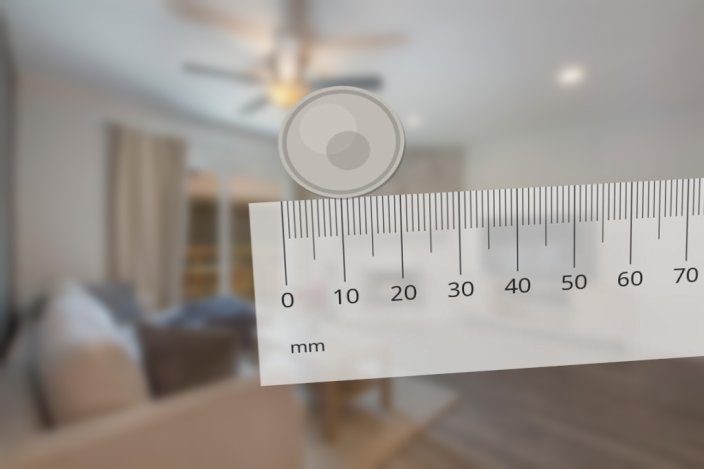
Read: **21** mm
